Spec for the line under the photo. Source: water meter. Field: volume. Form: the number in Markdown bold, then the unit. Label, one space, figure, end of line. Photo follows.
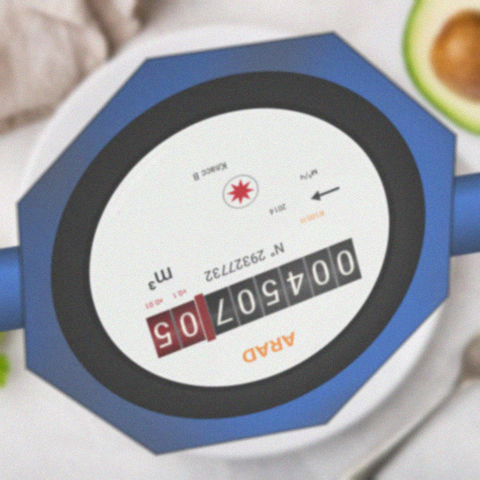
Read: **4507.05** m³
